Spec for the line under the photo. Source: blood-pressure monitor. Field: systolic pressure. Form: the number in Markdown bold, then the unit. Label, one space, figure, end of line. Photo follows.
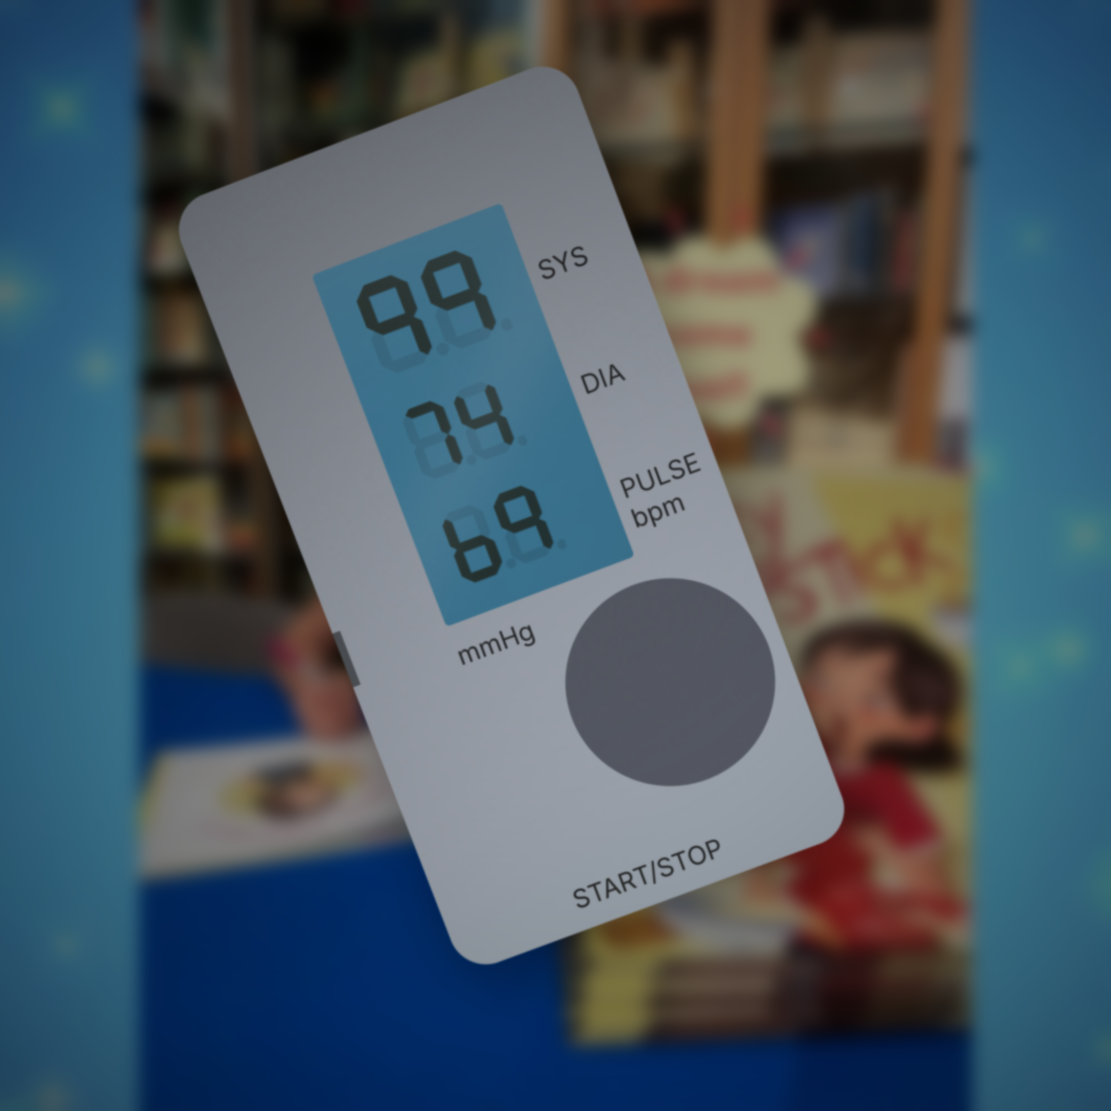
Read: **99** mmHg
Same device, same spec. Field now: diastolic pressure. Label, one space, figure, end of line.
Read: **74** mmHg
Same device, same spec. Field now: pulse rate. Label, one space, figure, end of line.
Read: **69** bpm
